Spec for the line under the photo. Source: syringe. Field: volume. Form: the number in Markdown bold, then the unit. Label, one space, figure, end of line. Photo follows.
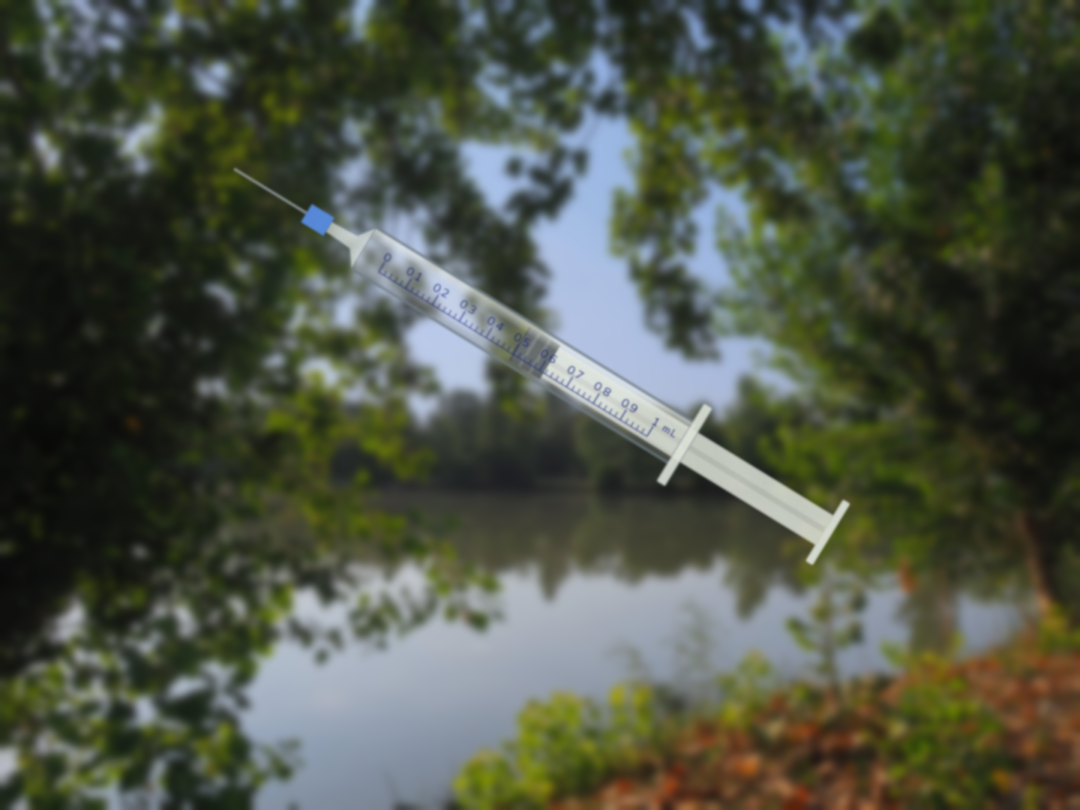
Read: **0.5** mL
